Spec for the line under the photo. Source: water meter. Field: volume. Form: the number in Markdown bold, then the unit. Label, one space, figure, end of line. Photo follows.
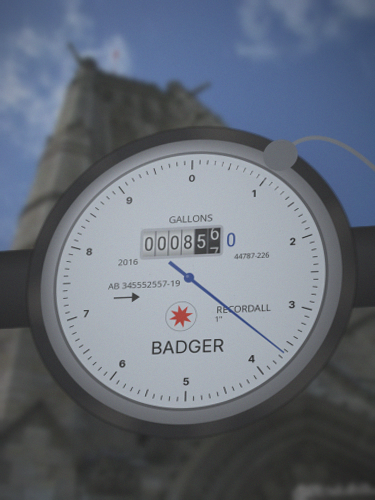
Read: **8563.6** gal
